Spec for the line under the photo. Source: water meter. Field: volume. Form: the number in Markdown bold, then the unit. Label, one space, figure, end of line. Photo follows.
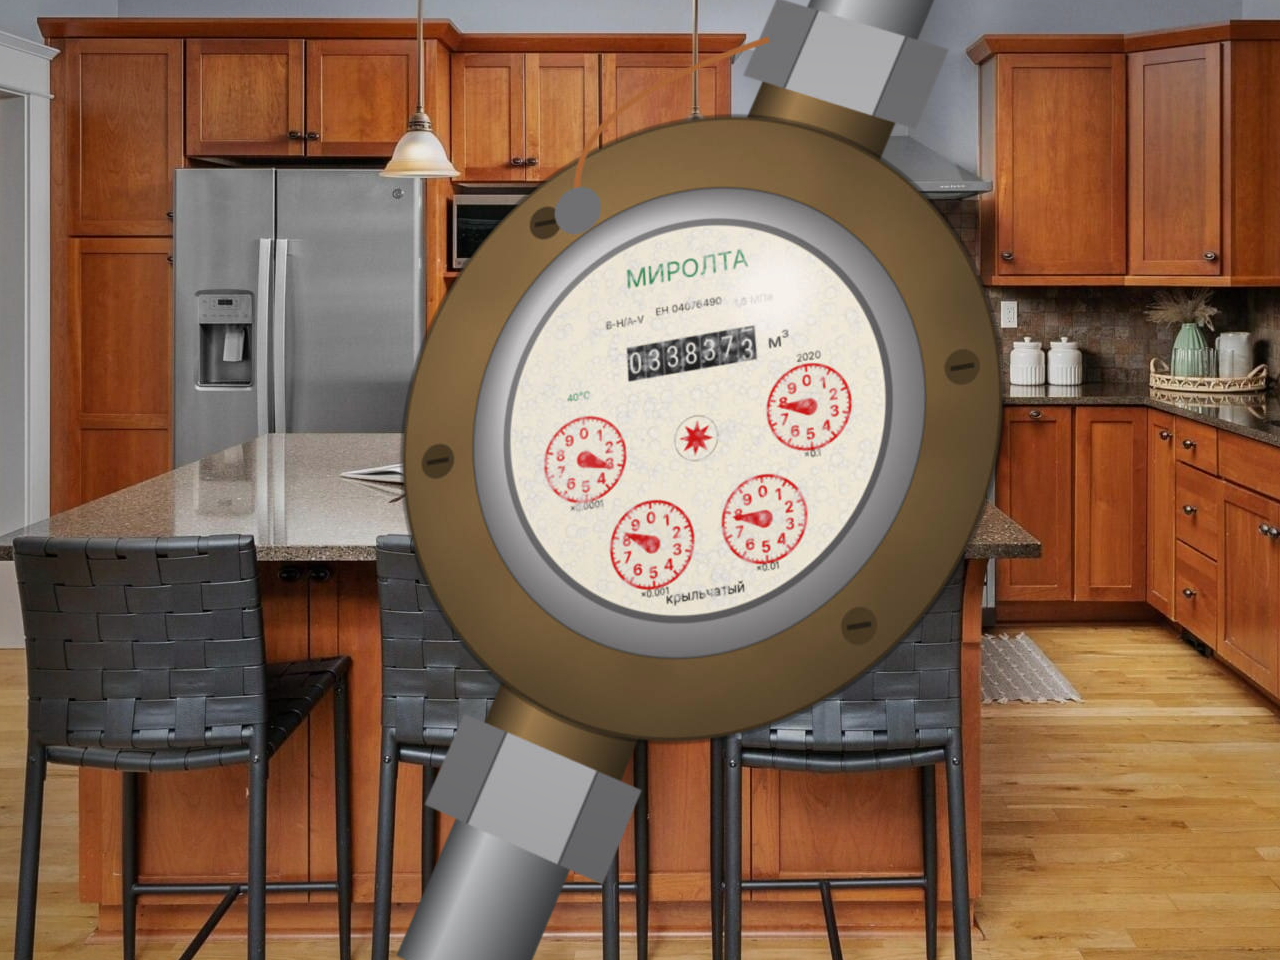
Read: **338372.7783** m³
